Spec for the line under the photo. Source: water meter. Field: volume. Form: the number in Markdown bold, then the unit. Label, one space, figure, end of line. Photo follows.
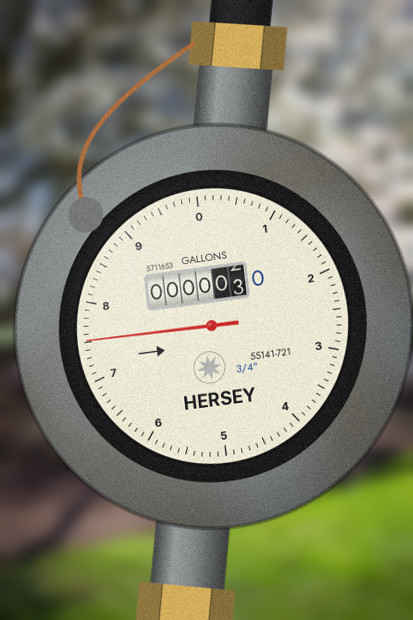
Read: **27.5** gal
